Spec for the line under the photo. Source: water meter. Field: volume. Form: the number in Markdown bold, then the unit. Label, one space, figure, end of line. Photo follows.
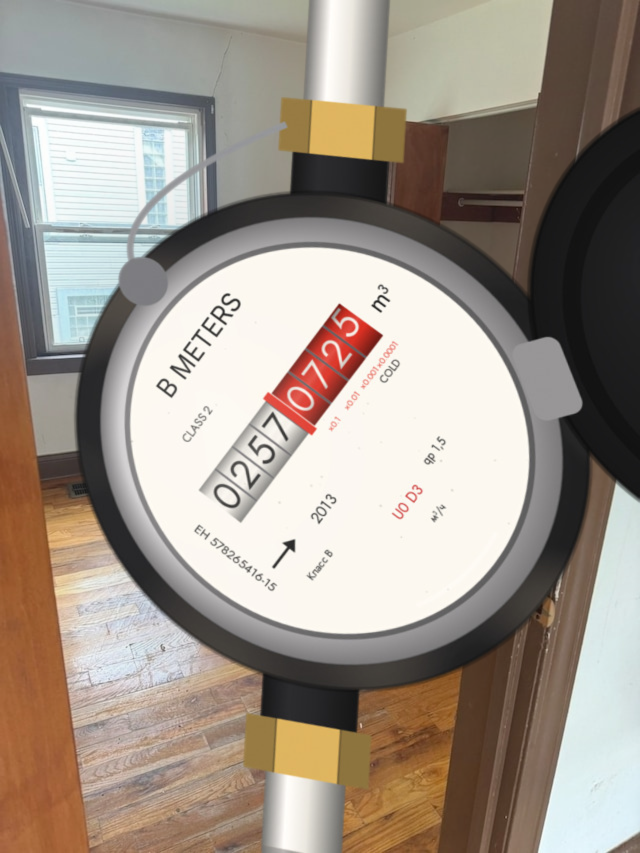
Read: **257.0725** m³
